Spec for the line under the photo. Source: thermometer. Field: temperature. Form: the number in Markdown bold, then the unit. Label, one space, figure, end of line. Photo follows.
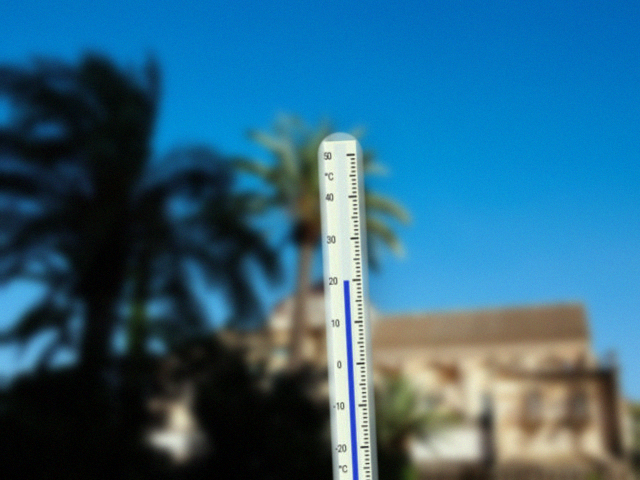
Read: **20** °C
